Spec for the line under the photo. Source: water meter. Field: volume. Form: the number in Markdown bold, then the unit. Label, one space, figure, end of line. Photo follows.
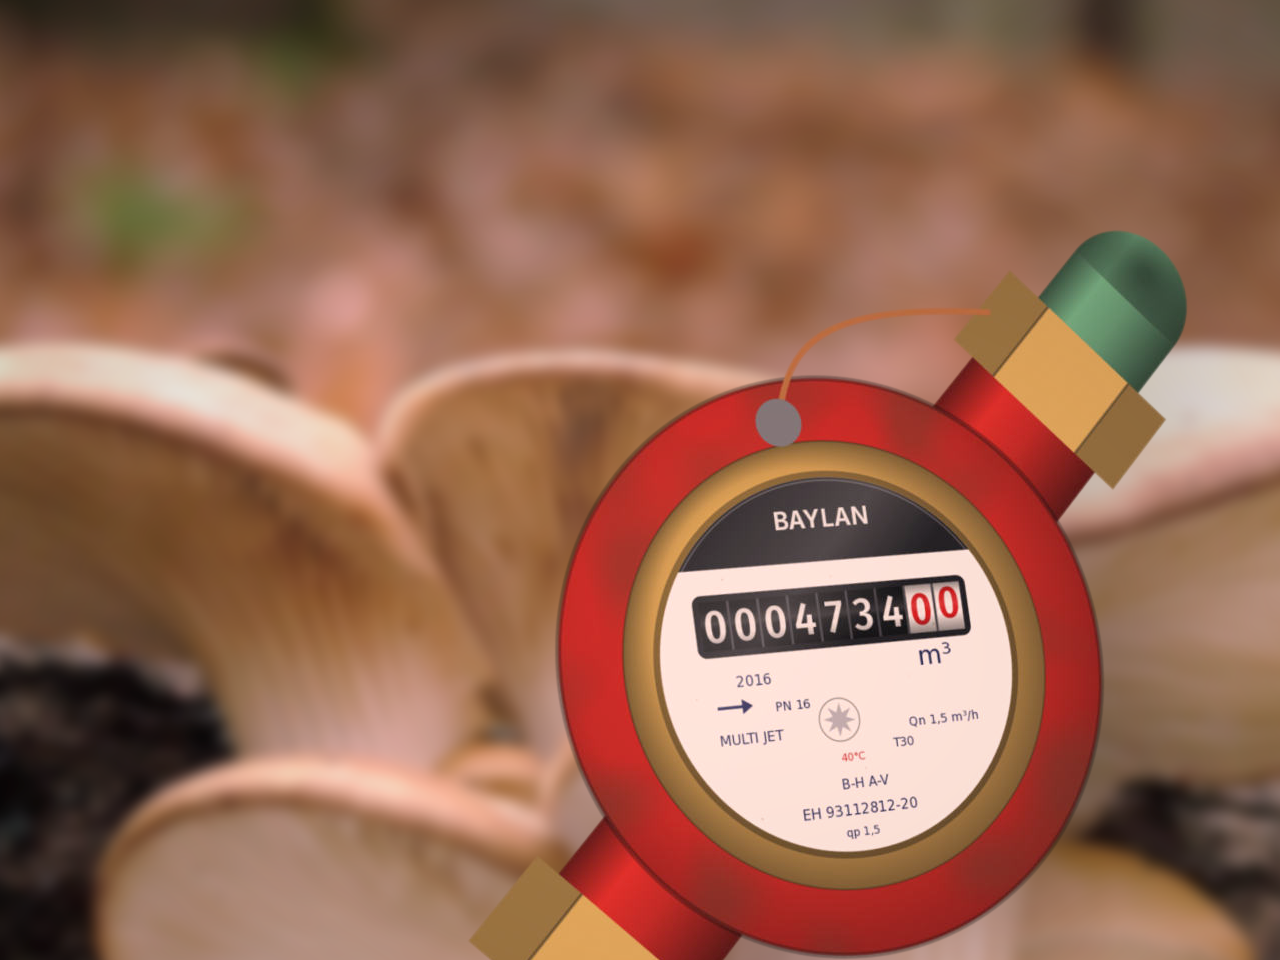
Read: **4734.00** m³
